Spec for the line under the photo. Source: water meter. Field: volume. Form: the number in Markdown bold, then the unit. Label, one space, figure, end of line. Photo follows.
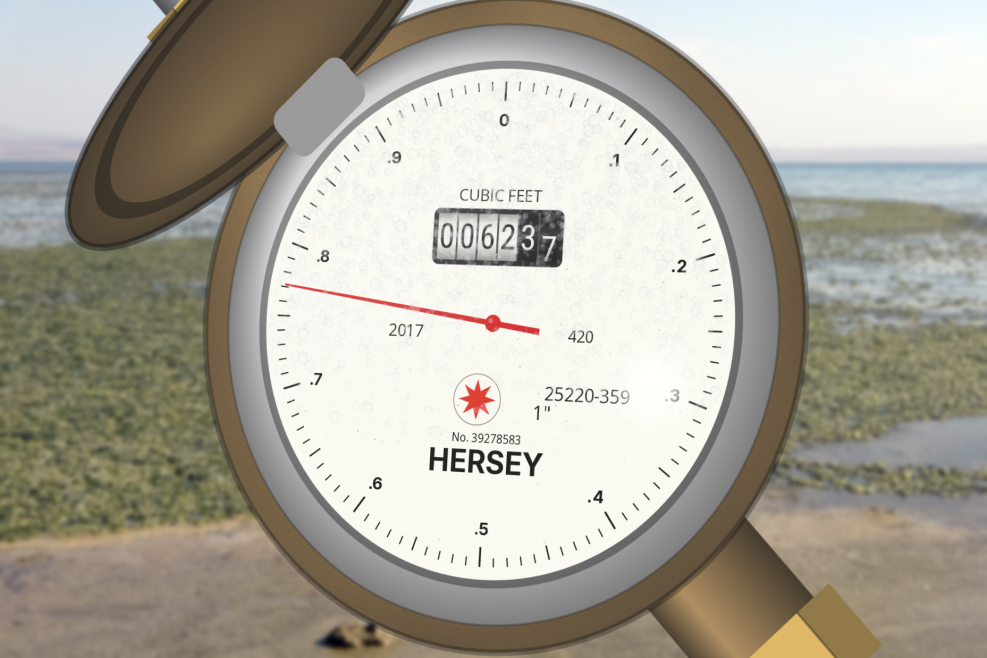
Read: **6236.77** ft³
